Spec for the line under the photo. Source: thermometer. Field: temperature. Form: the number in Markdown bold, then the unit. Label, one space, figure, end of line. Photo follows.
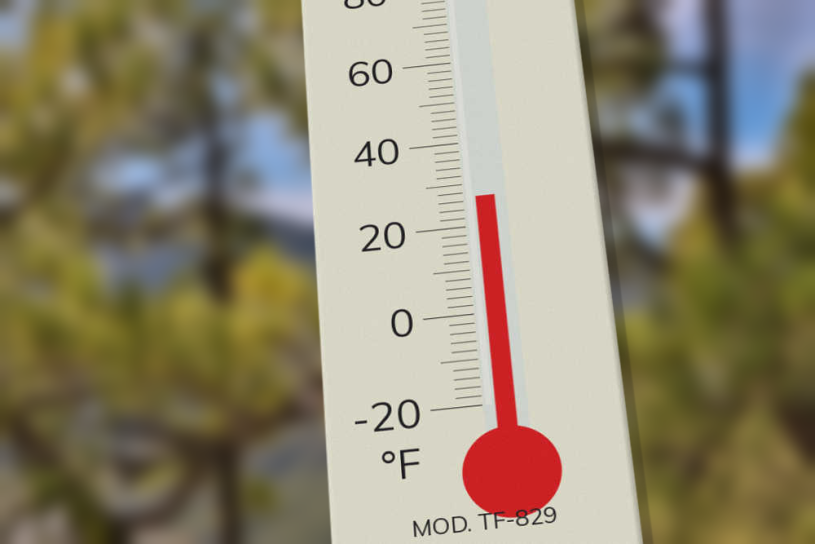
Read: **27** °F
